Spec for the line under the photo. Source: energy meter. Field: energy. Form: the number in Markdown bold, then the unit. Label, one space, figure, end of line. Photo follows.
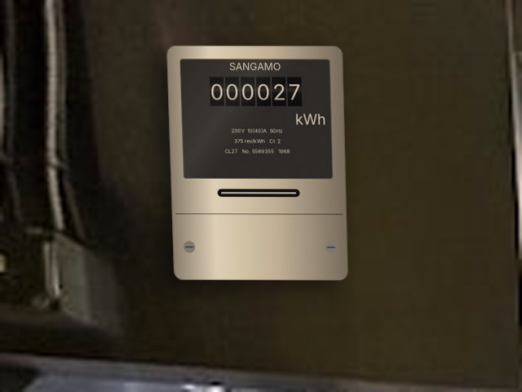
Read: **27** kWh
